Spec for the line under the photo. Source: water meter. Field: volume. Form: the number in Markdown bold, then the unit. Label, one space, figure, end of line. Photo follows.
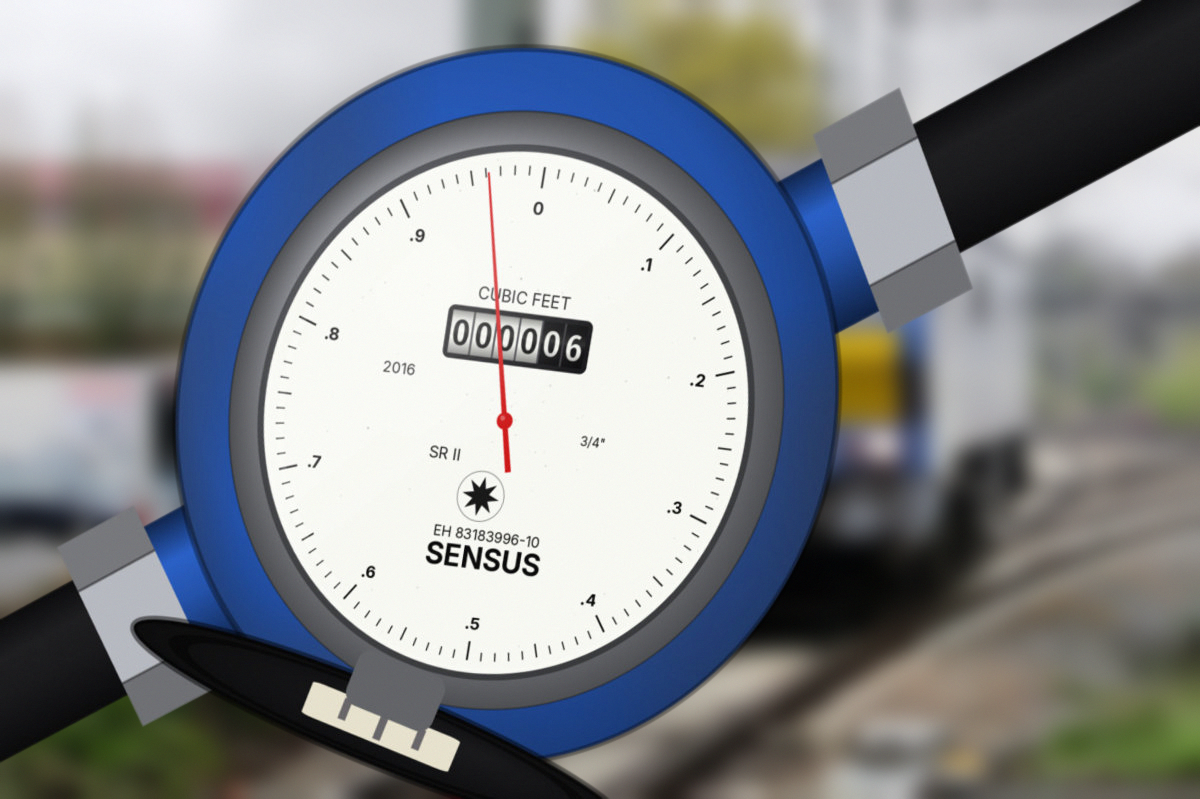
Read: **5.96** ft³
